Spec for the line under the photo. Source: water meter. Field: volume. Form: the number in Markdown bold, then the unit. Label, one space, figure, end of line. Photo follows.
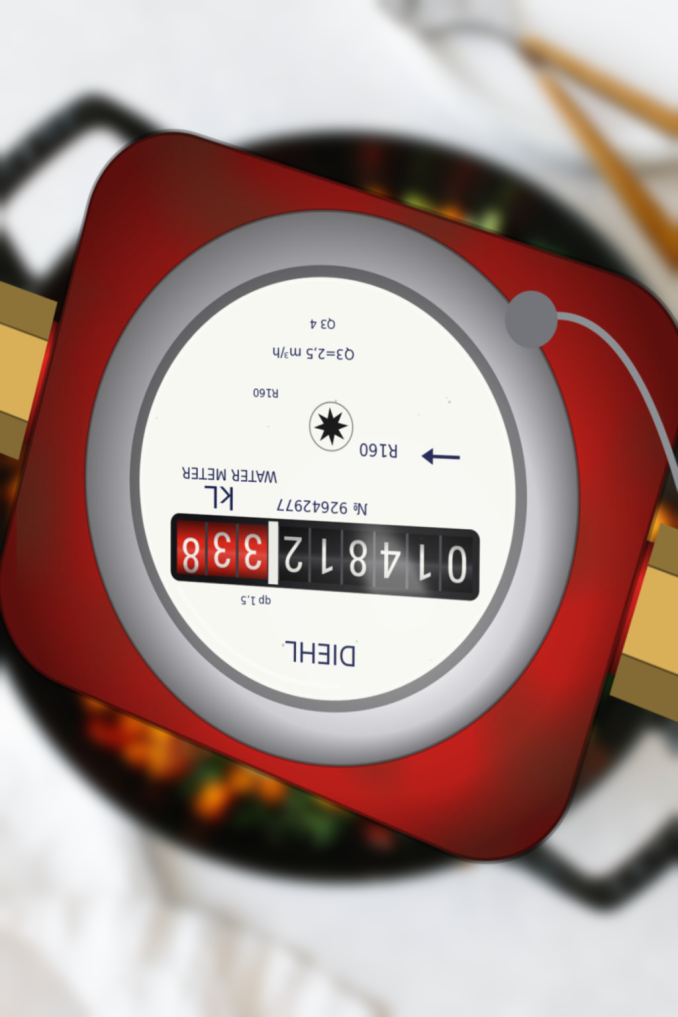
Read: **14812.338** kL
